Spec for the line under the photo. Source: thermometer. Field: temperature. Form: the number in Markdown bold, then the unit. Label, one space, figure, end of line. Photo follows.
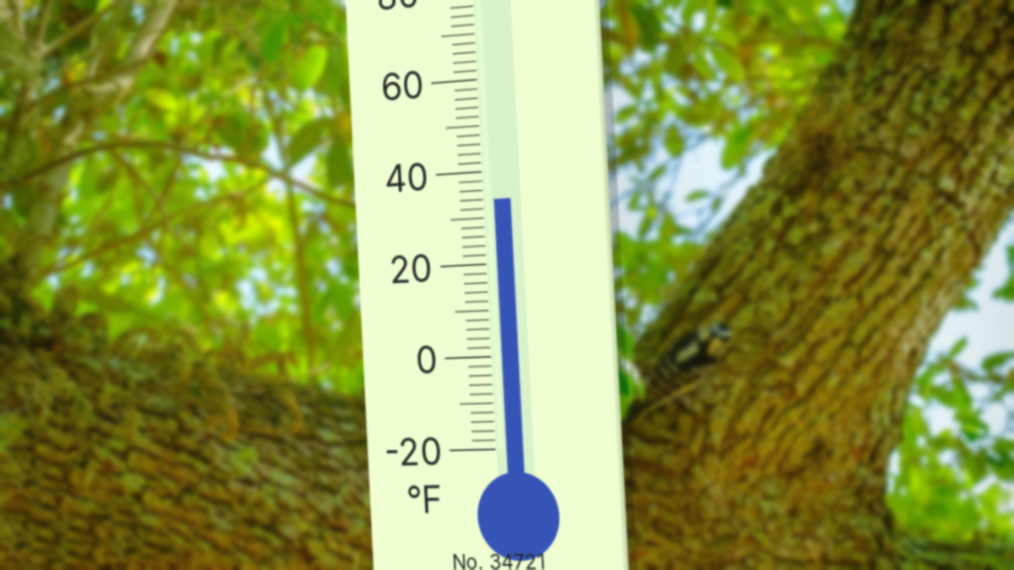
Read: **34** °F
